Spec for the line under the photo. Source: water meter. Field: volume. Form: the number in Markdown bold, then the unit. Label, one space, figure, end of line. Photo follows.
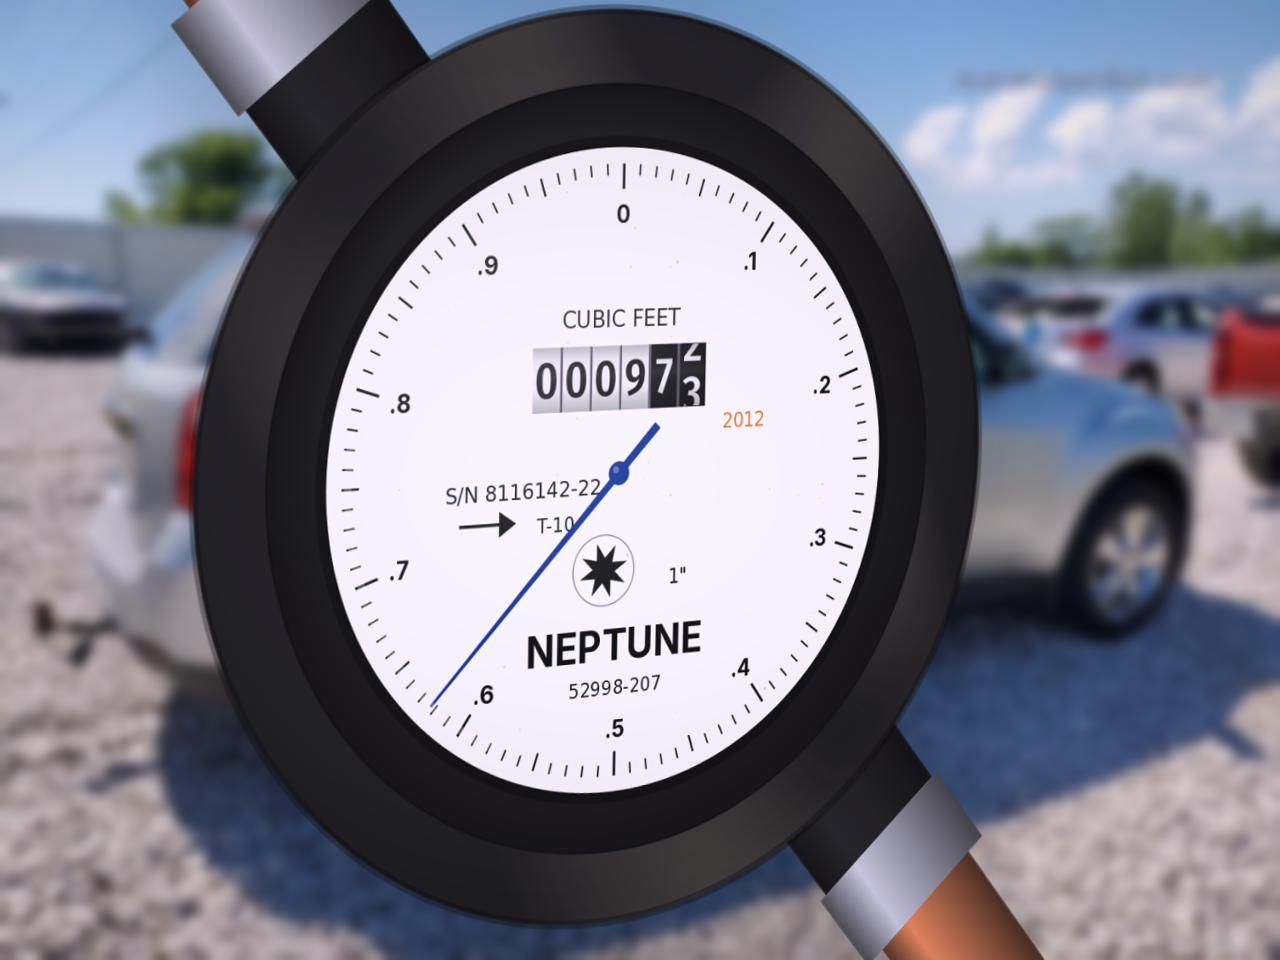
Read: **972.62** ft³
